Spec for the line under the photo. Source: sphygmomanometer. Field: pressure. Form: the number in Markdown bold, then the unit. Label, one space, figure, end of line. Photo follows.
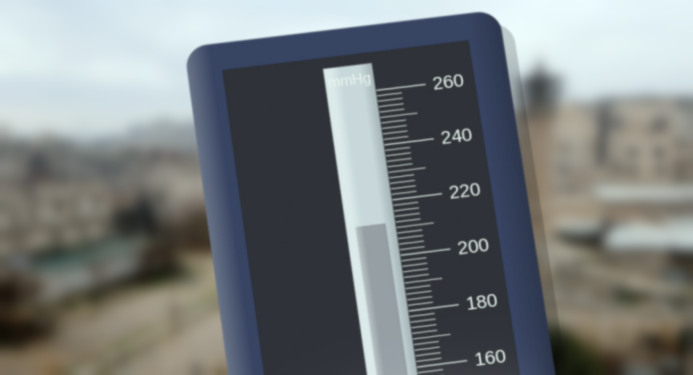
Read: **212** mmHg
